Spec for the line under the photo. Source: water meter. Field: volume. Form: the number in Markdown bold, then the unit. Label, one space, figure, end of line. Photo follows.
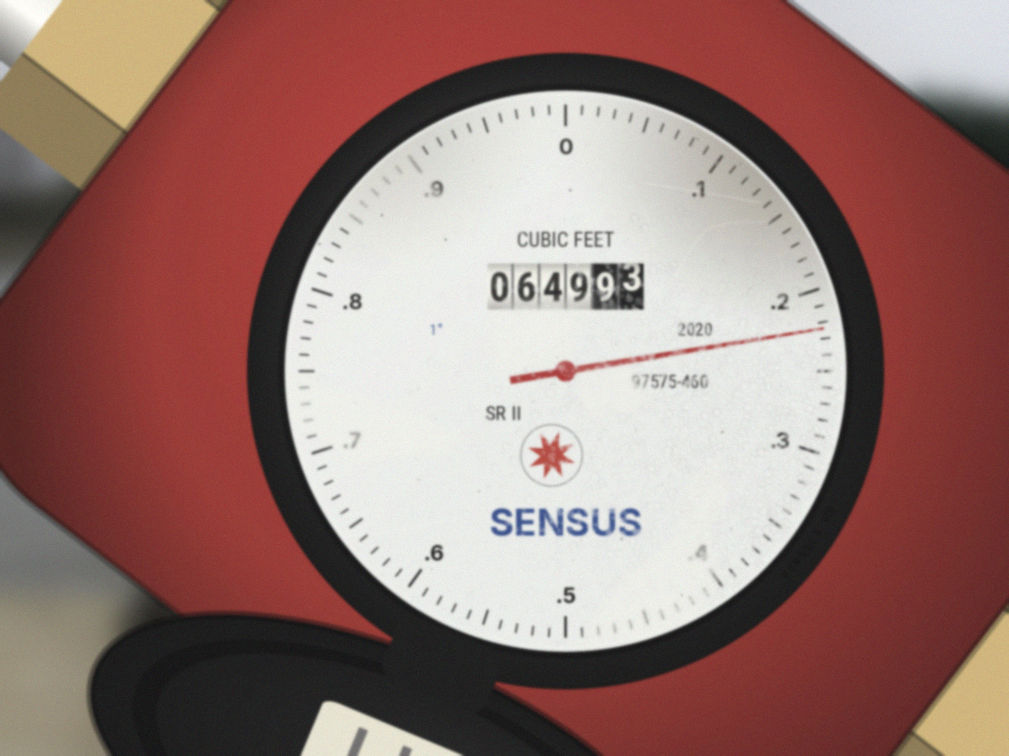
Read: **64993.22** ft³
